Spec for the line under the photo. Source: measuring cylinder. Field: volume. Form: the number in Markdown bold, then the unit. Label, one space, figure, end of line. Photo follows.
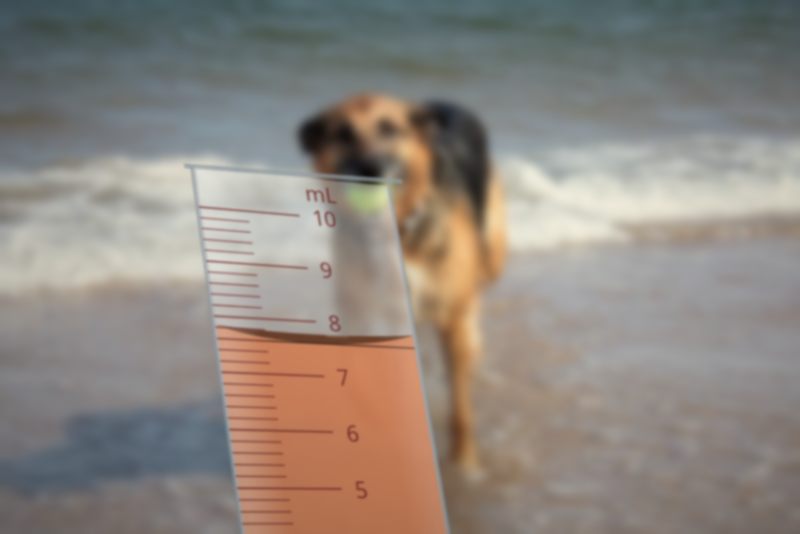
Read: **7.6** mL
